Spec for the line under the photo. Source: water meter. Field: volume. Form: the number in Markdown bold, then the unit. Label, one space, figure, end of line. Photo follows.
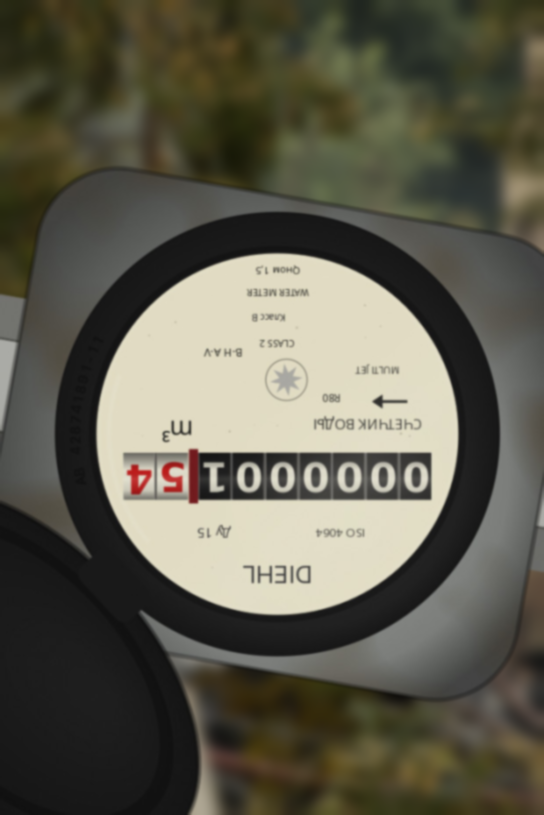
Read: **1.54** m³
